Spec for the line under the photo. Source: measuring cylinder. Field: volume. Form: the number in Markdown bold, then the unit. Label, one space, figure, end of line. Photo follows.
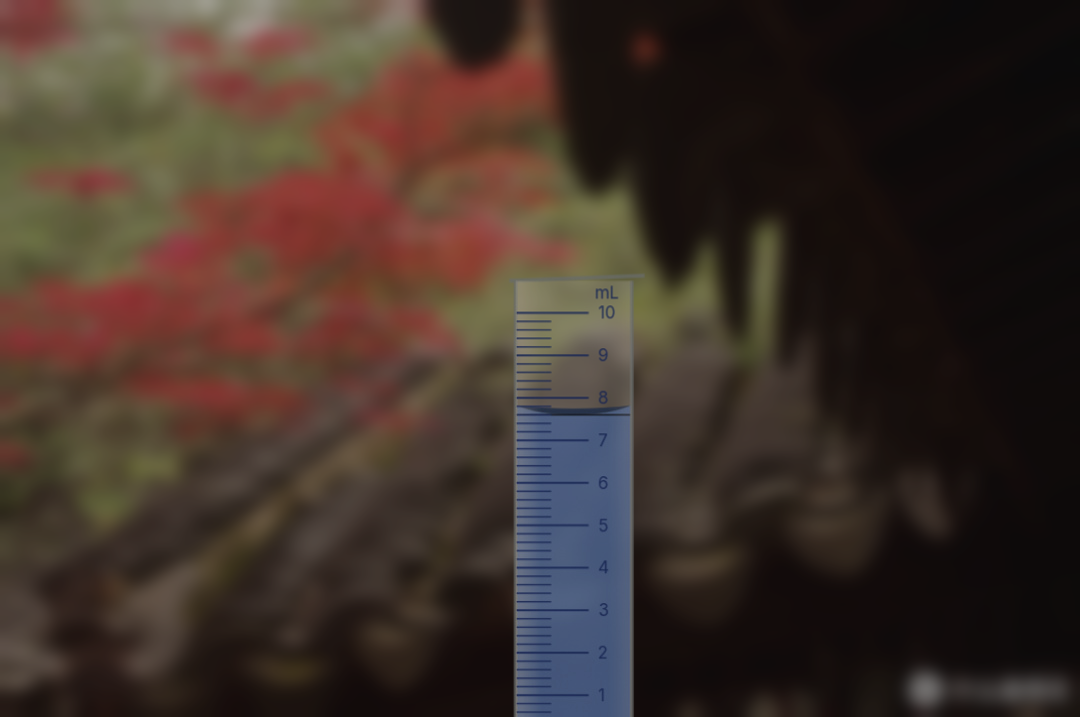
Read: **7.6** mL
